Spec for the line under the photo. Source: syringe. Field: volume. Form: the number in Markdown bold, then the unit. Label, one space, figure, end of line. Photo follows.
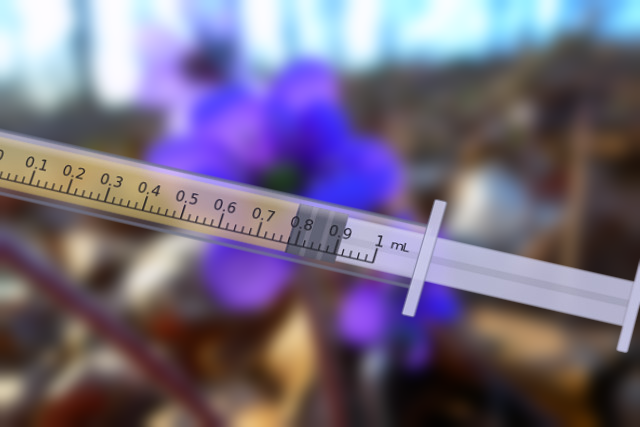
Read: **0.78** mL
